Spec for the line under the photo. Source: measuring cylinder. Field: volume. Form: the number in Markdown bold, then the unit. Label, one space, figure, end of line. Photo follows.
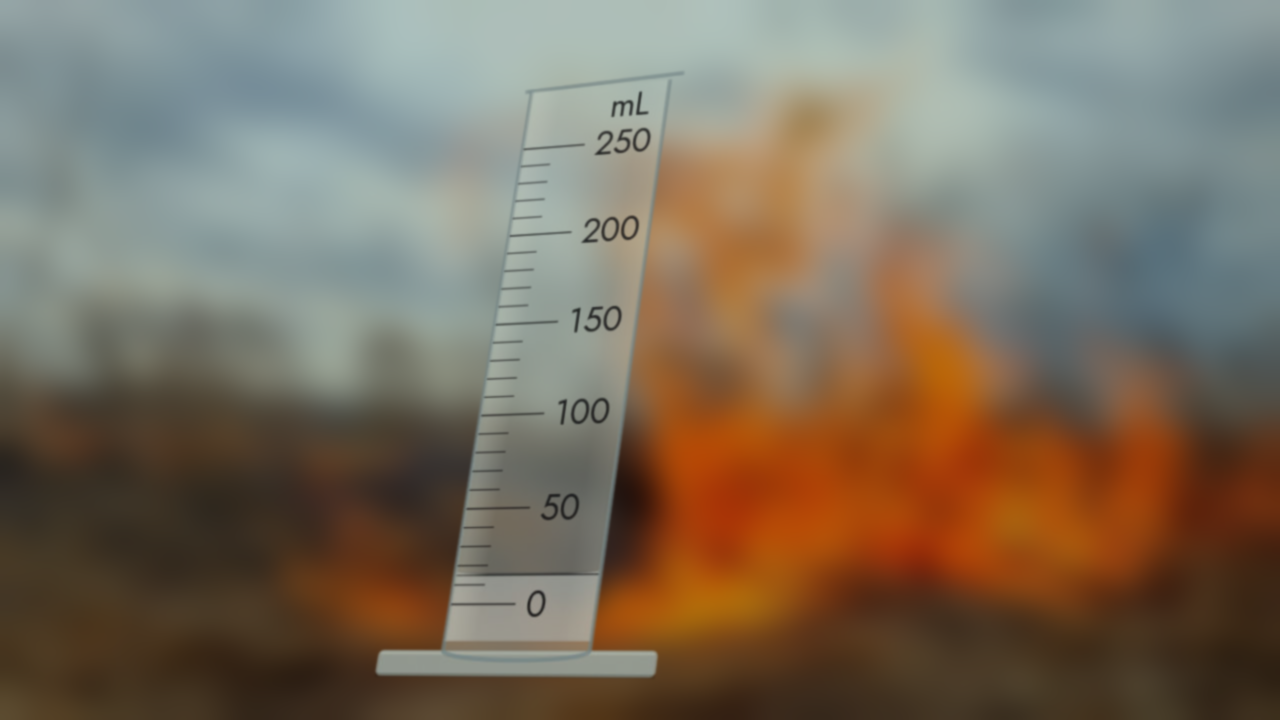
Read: **15** mL
